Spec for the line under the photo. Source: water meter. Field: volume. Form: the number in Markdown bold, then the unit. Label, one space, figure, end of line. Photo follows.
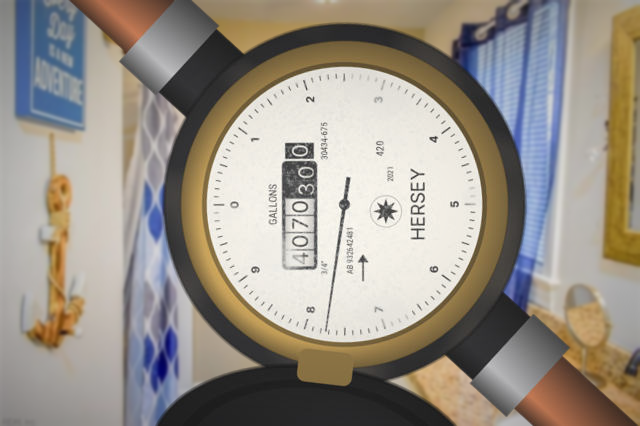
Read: **4070297.7** gal
